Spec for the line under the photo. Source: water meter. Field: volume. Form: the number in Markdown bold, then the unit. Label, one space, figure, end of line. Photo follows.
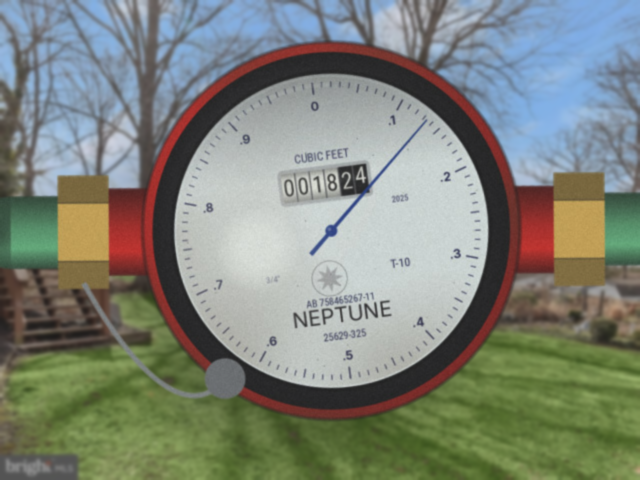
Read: **1824.13** ft³
